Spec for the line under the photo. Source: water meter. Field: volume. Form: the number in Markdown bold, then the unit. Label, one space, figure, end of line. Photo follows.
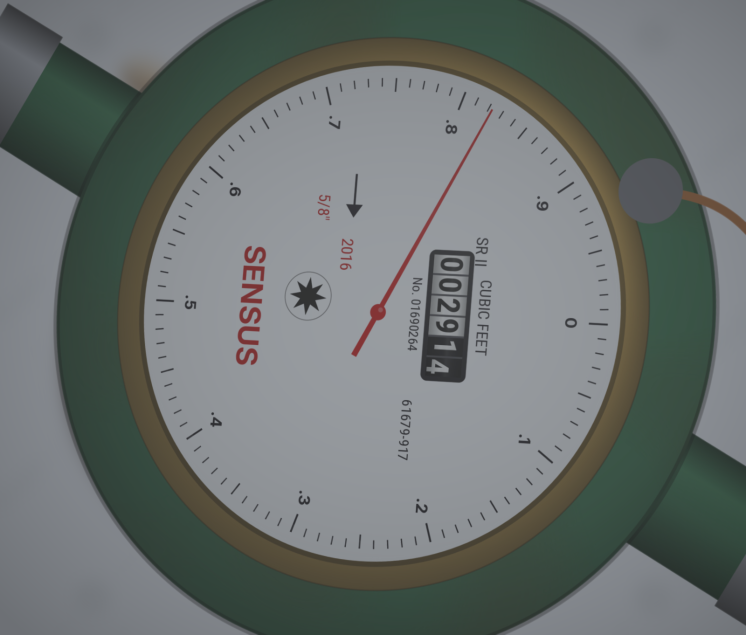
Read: **2913.82** ft³
